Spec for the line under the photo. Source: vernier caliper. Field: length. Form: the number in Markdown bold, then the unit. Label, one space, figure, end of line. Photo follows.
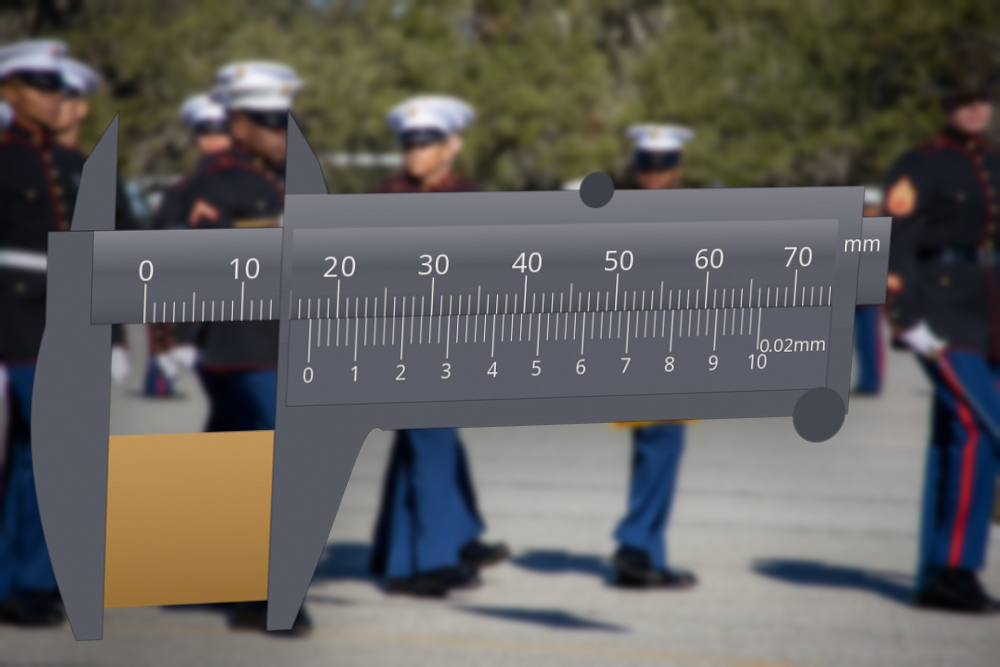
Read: **17.2** mm
